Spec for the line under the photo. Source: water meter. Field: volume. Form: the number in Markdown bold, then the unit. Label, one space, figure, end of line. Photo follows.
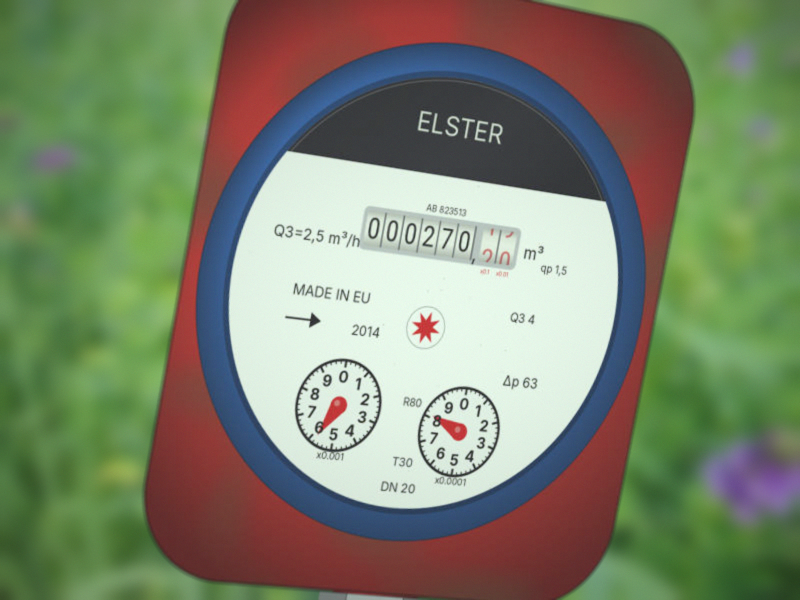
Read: **270.1958** m³
